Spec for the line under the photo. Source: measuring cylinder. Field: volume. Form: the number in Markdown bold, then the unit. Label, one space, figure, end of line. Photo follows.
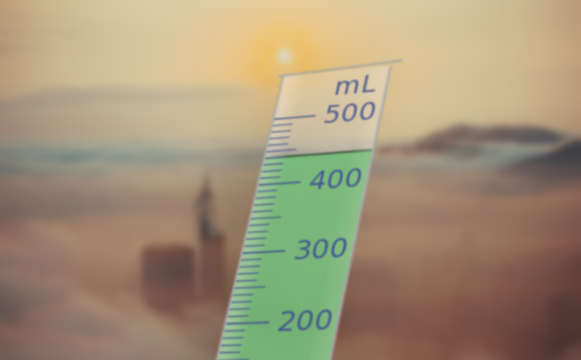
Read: **440** mL
